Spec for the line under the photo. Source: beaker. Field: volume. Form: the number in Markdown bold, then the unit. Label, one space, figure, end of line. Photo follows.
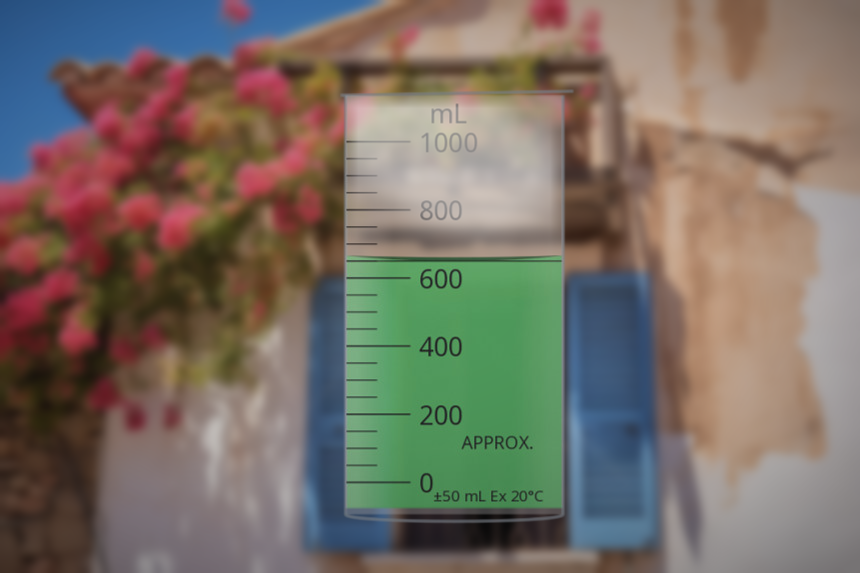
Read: **650** mL
